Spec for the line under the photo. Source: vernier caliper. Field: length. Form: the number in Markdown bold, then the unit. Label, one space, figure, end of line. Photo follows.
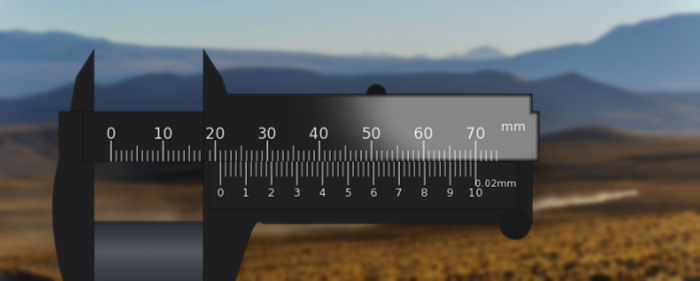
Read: **21.0** mm
